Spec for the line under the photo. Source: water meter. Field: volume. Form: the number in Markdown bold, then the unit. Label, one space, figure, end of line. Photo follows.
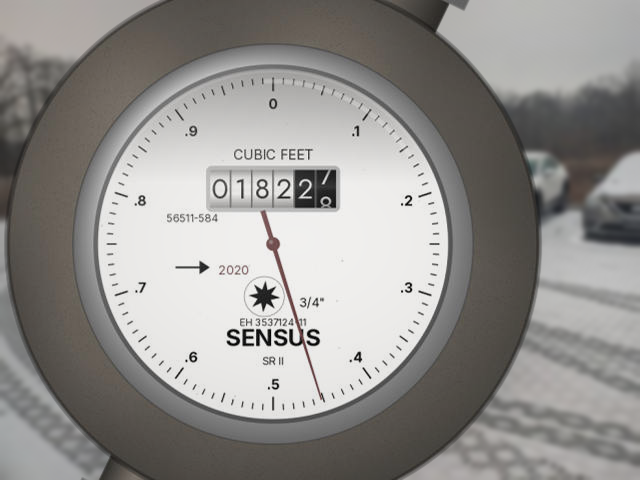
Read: **18227.45** ft³
